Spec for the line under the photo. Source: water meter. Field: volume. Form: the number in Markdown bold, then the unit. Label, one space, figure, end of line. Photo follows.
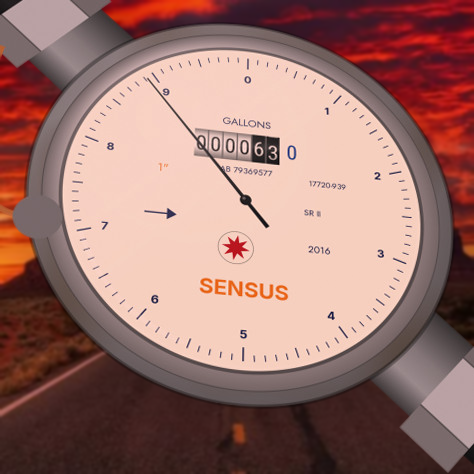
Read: **628.9** gal
